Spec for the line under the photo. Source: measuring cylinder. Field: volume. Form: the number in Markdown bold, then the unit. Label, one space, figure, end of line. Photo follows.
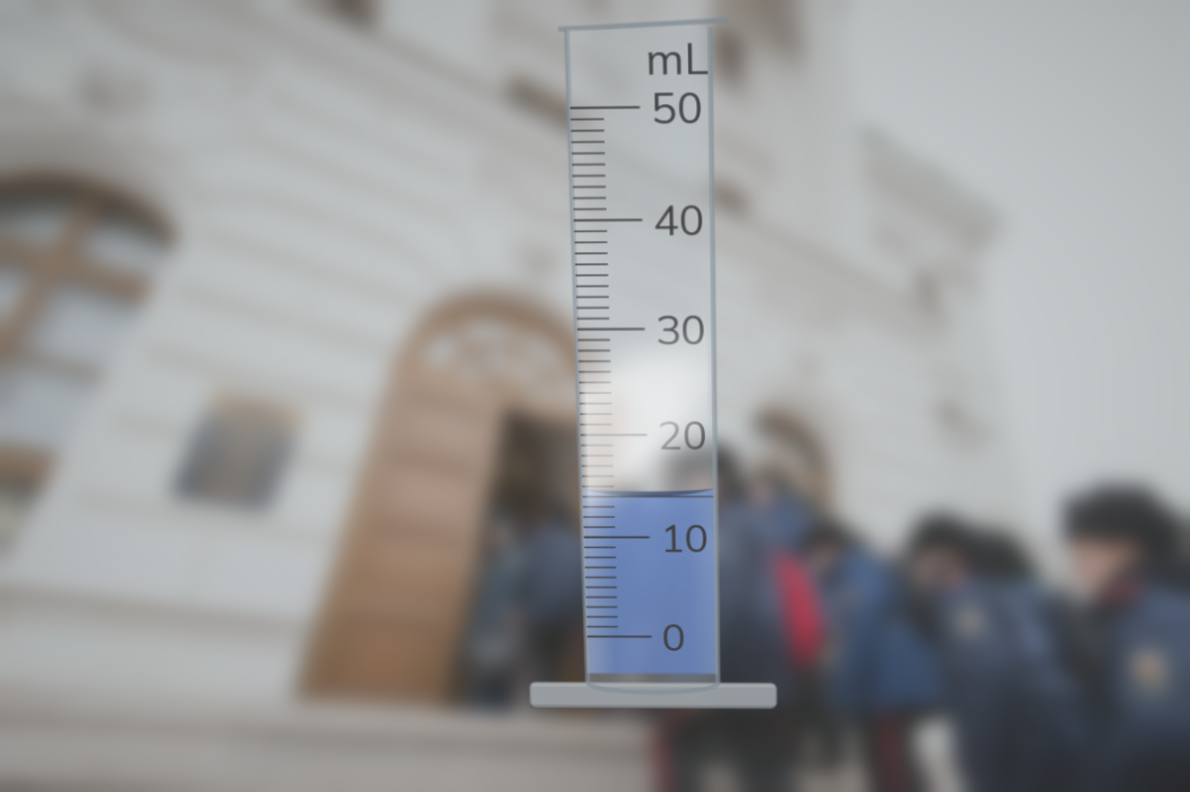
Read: **14** mL
